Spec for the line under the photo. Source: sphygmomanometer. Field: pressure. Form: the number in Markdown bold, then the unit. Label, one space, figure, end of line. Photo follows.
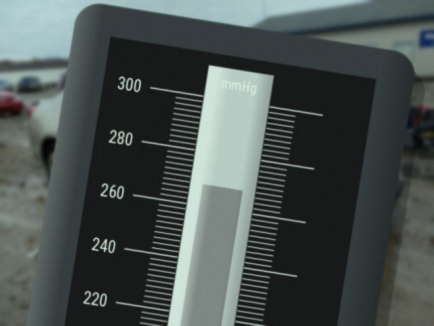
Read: **268** mmHg
